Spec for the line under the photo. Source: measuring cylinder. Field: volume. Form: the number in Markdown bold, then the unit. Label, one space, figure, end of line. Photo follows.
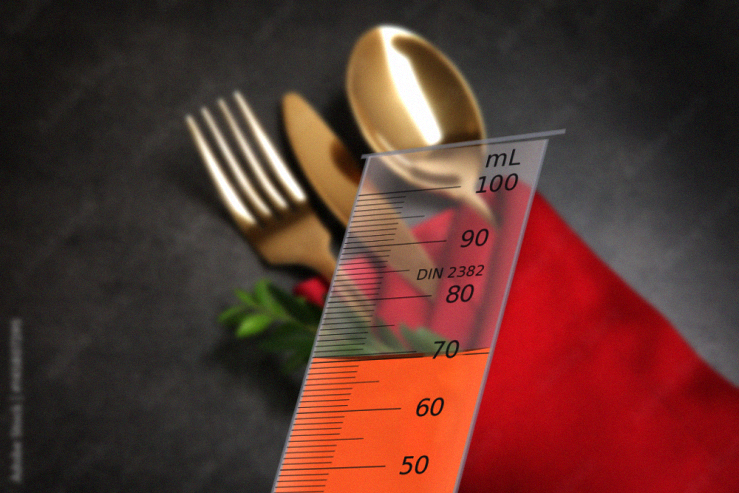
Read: **69** mL
